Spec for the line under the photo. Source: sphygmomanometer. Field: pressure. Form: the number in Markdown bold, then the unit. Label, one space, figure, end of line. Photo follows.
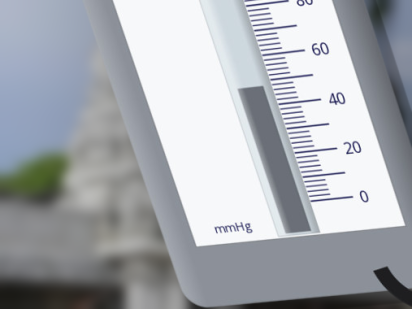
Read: **48** mmHg
